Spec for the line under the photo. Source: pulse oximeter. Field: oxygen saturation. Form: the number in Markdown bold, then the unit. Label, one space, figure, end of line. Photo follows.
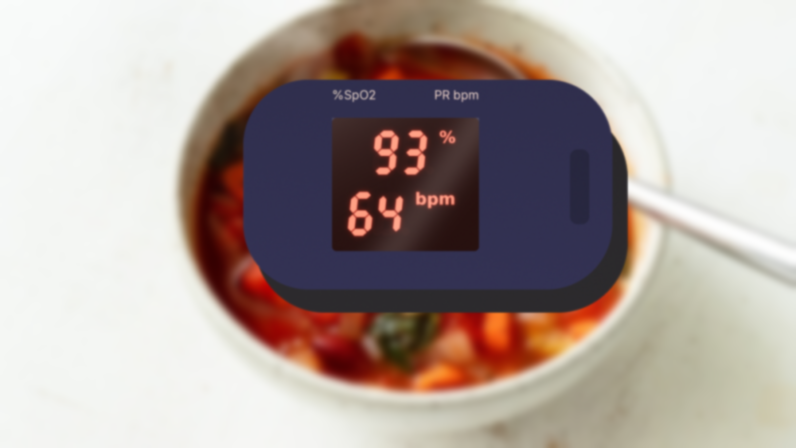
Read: **93** %
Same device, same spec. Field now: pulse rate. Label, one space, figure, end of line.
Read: **64** bpm
